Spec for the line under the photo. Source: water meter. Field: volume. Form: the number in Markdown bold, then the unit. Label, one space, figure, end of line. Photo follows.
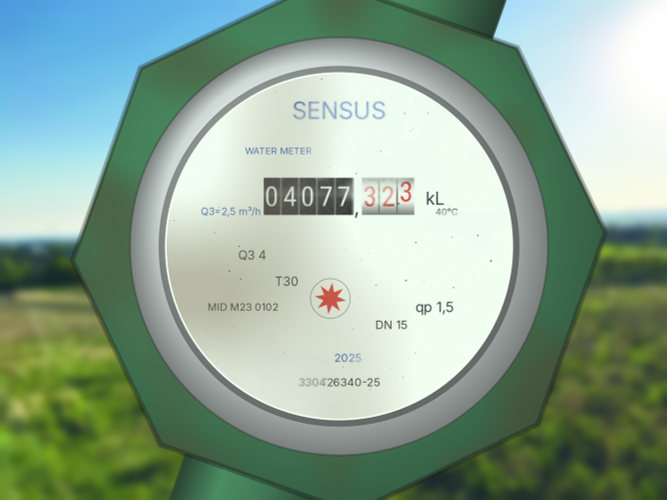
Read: **4077.323** kL
